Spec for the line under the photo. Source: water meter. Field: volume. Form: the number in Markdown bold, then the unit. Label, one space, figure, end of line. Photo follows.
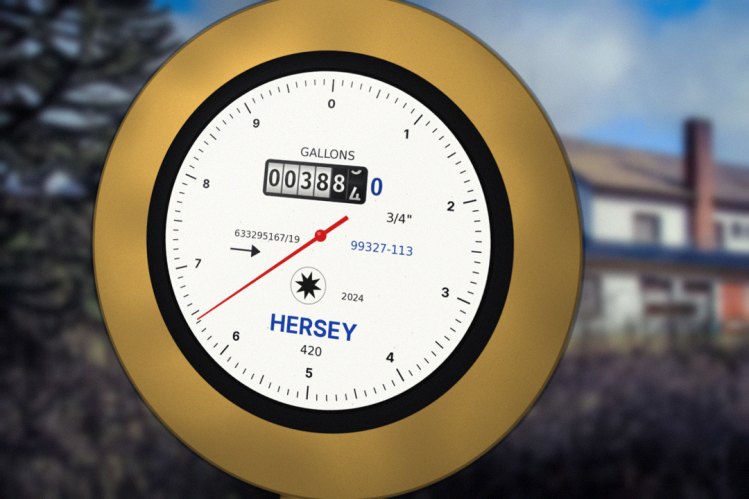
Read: **38836.4** gal
